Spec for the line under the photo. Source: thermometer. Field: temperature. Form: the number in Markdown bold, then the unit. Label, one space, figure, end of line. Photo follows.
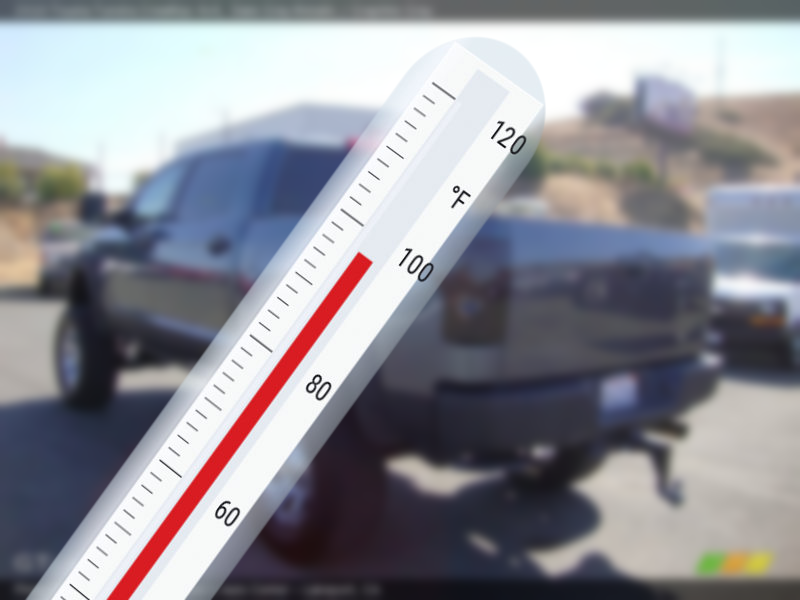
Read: **97** °F
